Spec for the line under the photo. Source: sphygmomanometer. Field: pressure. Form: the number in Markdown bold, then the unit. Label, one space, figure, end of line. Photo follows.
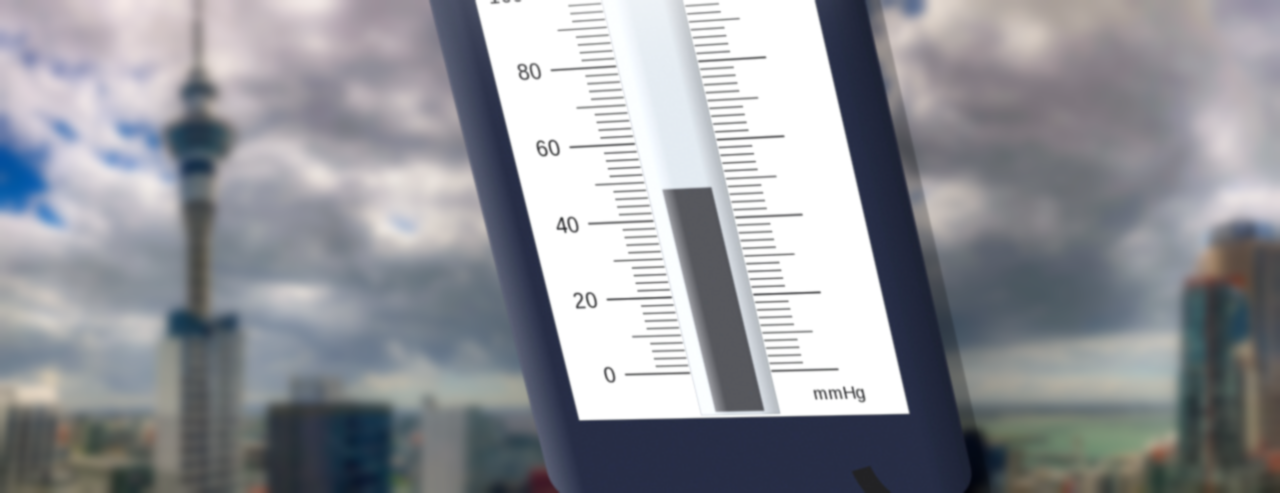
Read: **48** mmHg
